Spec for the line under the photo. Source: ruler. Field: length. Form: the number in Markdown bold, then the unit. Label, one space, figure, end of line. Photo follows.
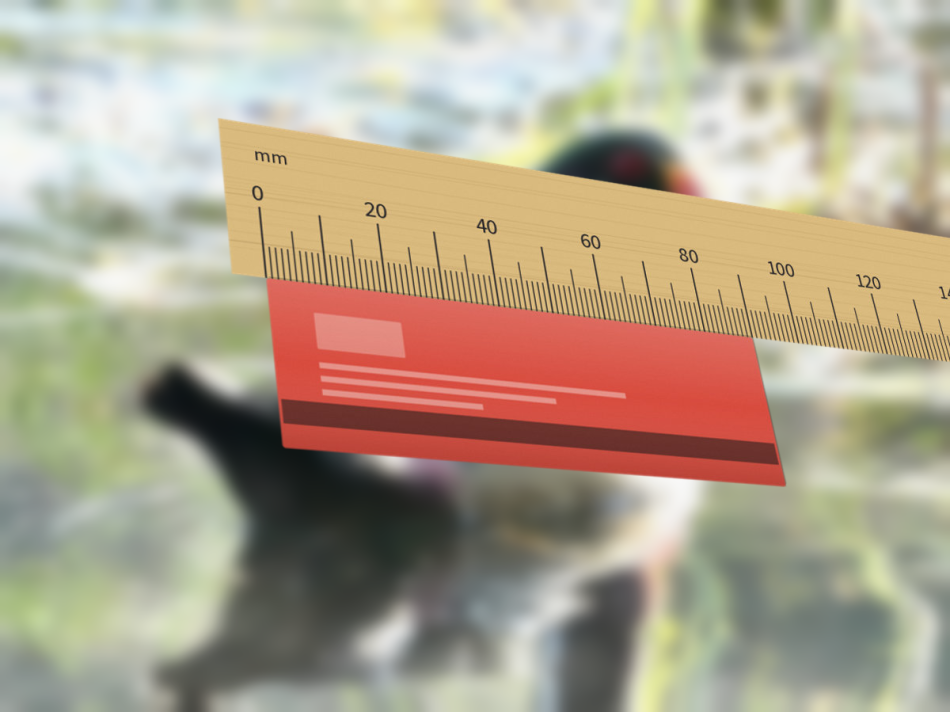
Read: **90** mm
